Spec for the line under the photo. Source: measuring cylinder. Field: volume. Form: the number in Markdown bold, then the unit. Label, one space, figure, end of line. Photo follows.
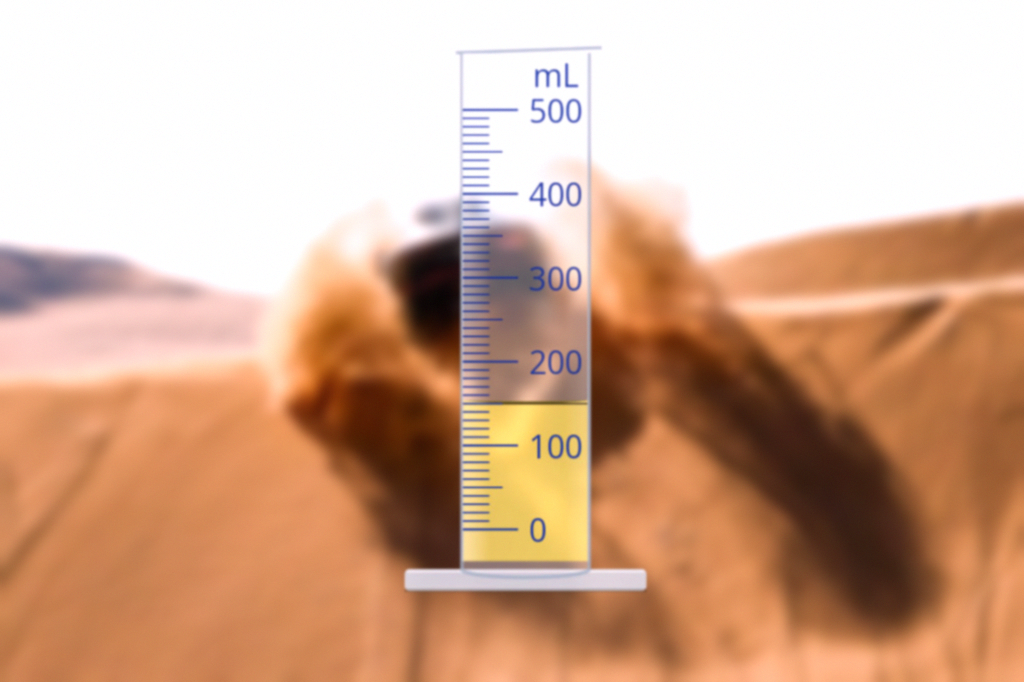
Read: **150** mL
